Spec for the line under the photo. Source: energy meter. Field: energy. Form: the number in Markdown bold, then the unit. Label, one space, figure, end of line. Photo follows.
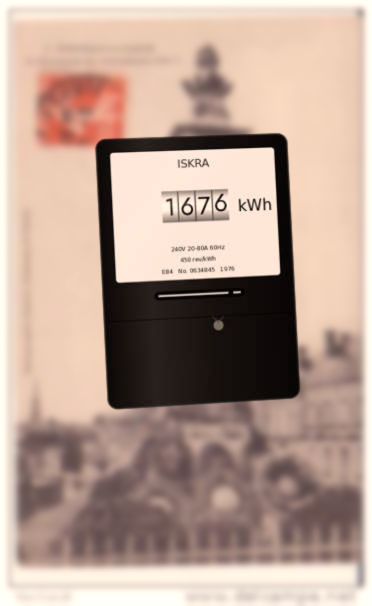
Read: **1676** kWh
